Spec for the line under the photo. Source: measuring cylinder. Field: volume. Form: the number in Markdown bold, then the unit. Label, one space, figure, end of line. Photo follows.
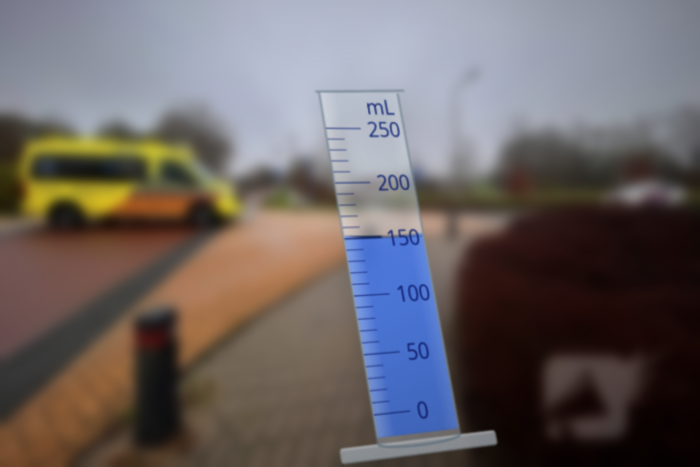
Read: **150** mL
